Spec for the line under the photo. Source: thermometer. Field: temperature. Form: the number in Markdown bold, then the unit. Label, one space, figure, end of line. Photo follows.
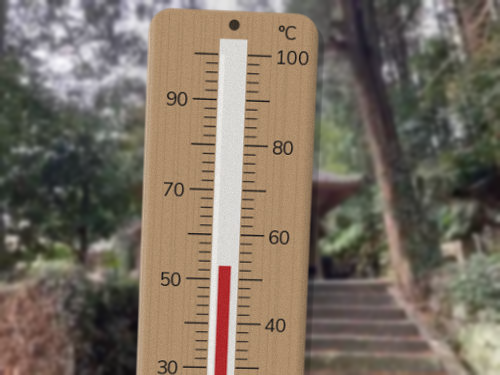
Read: **53** °C
